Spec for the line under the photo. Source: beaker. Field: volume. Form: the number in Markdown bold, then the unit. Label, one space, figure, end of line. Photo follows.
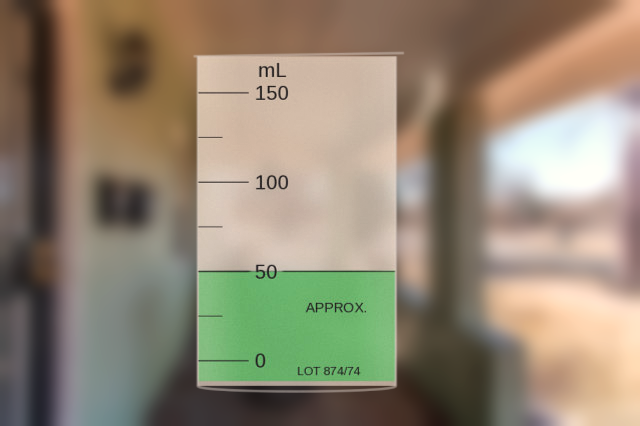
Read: **50** mL
